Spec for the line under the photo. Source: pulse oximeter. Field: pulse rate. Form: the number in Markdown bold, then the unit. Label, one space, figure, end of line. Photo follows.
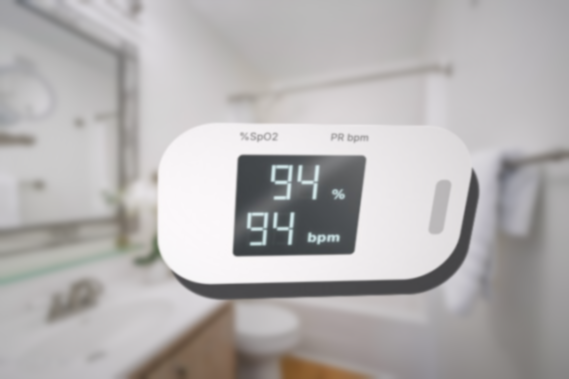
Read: **94** bpm
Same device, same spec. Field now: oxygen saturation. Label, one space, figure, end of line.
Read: **94** %
